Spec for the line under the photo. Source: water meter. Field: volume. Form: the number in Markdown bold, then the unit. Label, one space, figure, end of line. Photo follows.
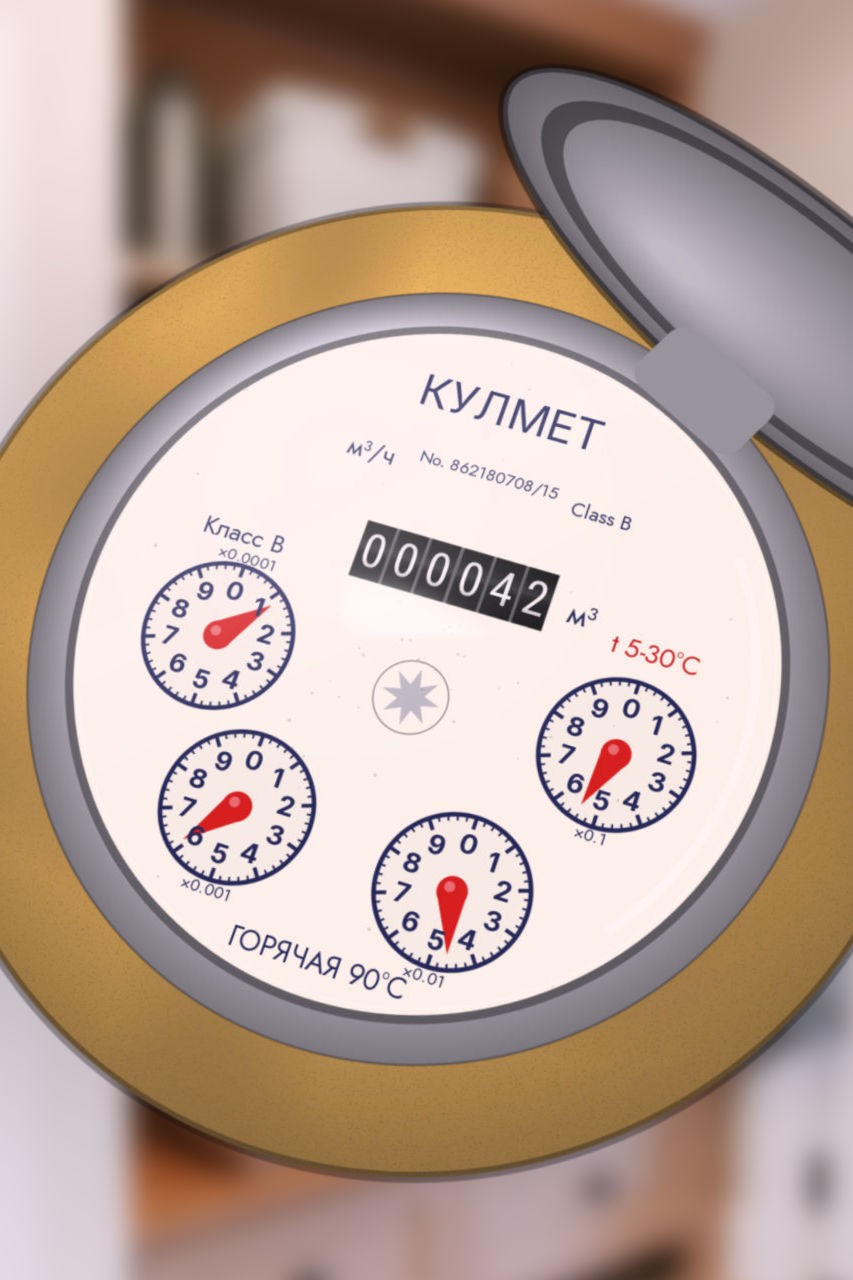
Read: **42.5461** m³
